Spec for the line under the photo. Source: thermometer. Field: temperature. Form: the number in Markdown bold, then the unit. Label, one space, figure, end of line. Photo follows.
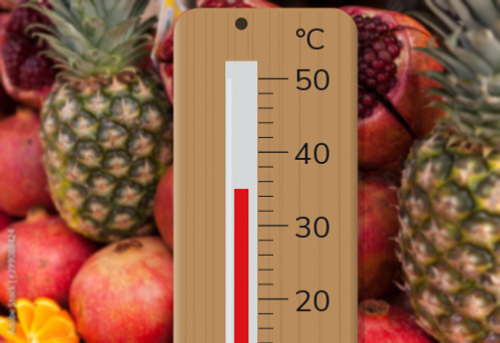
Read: **35** °C
